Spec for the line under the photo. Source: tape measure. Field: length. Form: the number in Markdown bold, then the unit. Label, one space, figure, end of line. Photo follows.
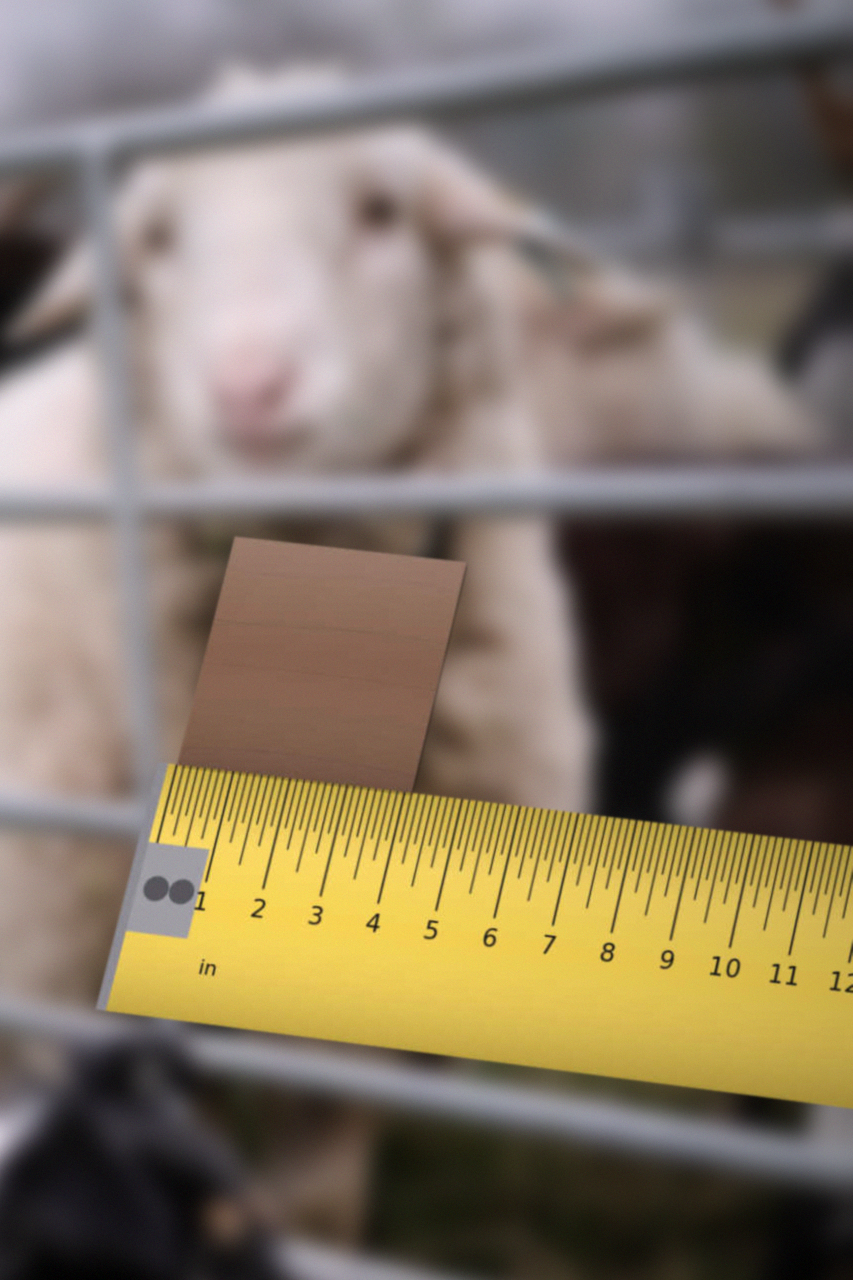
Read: **4.125** in
